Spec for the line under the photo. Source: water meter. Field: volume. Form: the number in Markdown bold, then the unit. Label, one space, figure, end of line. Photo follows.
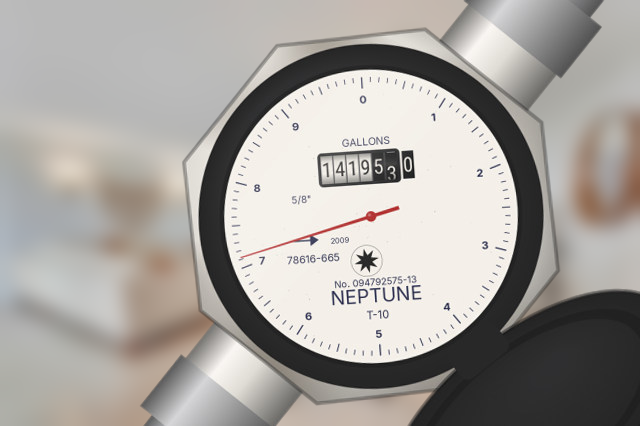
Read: **1419527.1** gal
